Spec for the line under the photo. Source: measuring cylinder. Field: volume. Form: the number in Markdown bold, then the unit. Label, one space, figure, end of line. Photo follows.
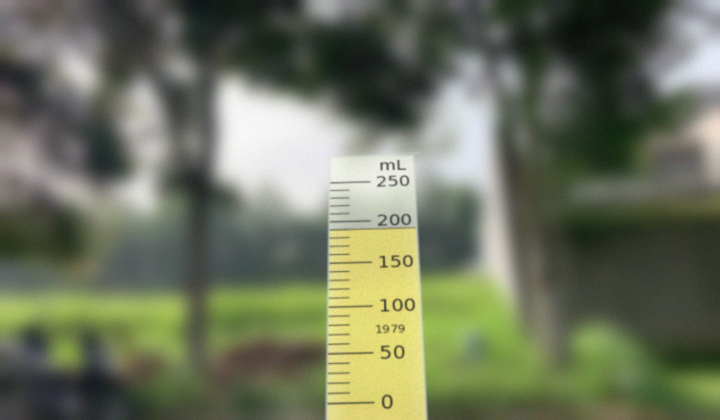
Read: **190** mL
